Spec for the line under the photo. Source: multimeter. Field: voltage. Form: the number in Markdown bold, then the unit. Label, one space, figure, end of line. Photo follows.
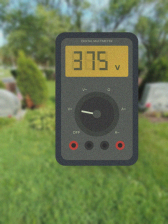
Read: **375** V
